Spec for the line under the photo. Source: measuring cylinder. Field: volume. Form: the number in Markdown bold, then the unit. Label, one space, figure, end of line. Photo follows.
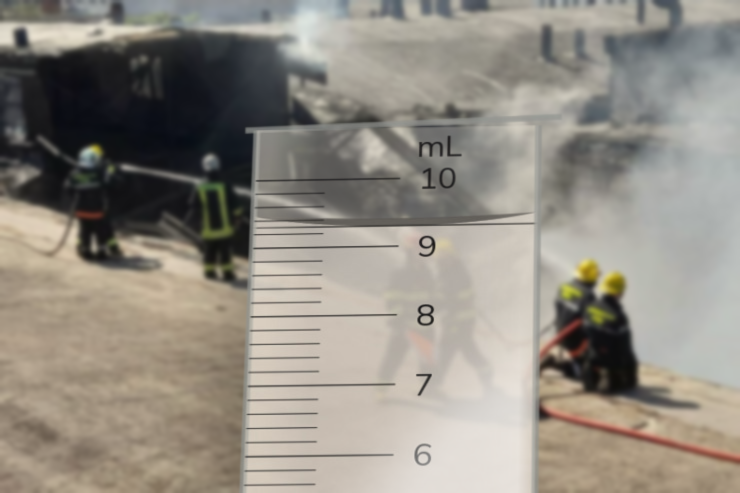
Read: **9.3** mL
